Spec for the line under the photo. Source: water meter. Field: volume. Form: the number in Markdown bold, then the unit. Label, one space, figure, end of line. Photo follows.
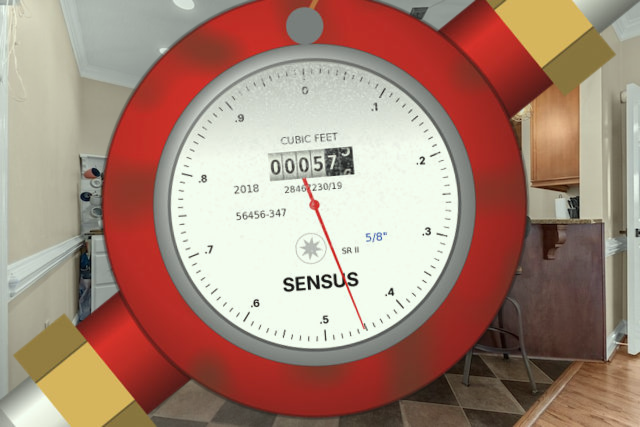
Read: **575.45** ft³
